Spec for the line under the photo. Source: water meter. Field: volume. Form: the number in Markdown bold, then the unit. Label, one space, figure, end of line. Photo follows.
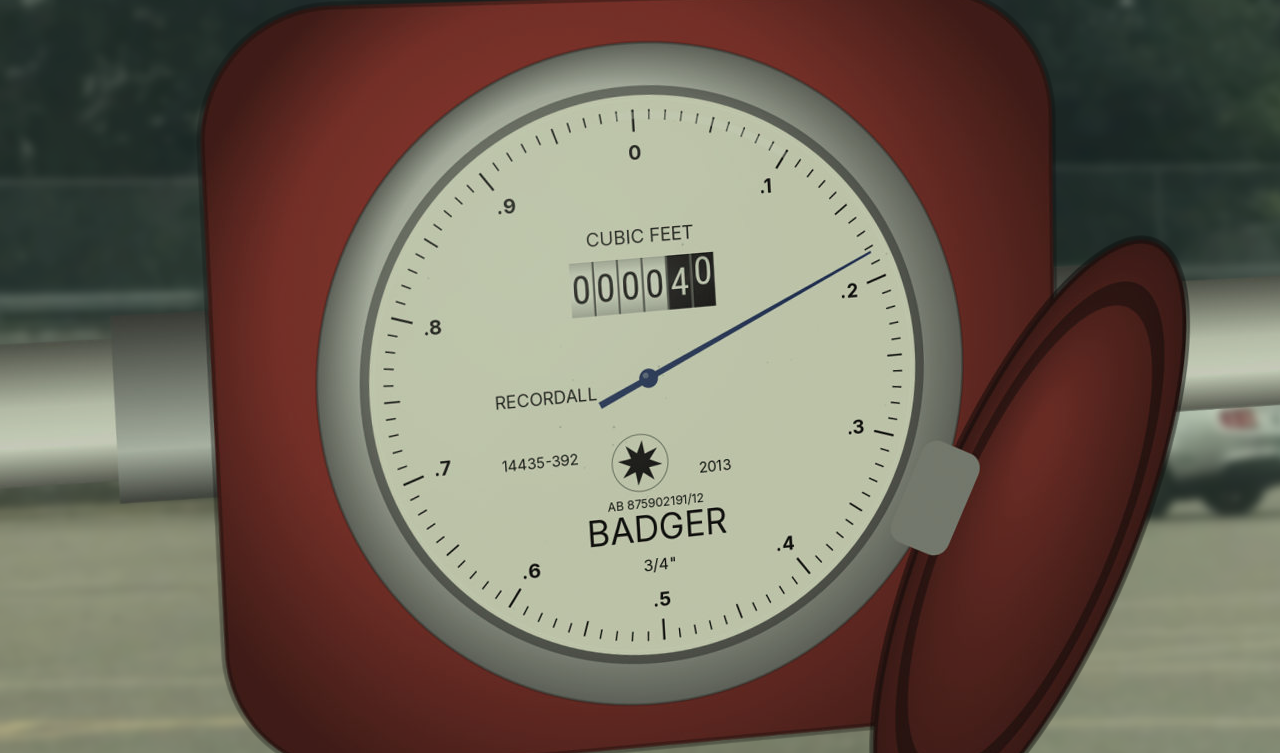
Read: **40.18** ft³
